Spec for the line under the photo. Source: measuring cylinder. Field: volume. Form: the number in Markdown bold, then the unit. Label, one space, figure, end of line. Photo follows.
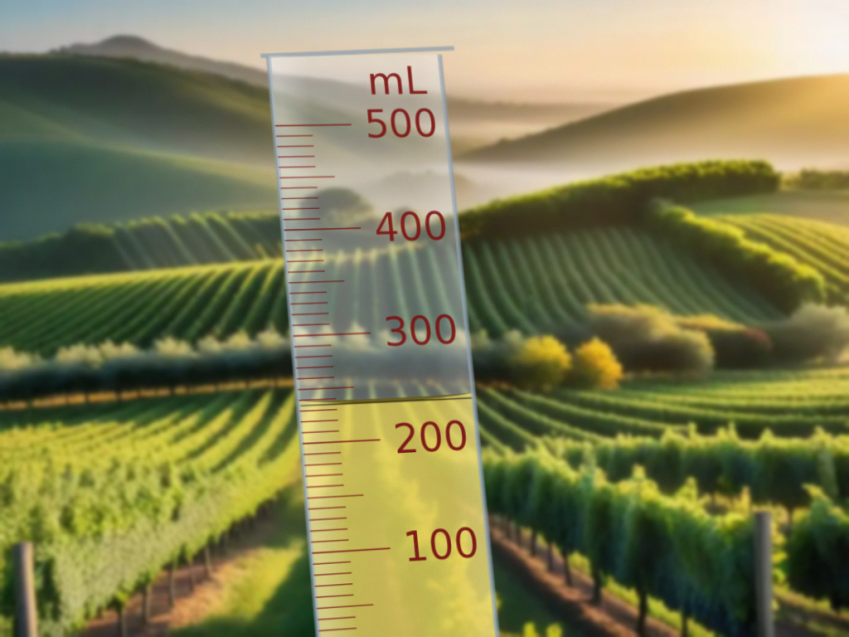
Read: **235** mL
